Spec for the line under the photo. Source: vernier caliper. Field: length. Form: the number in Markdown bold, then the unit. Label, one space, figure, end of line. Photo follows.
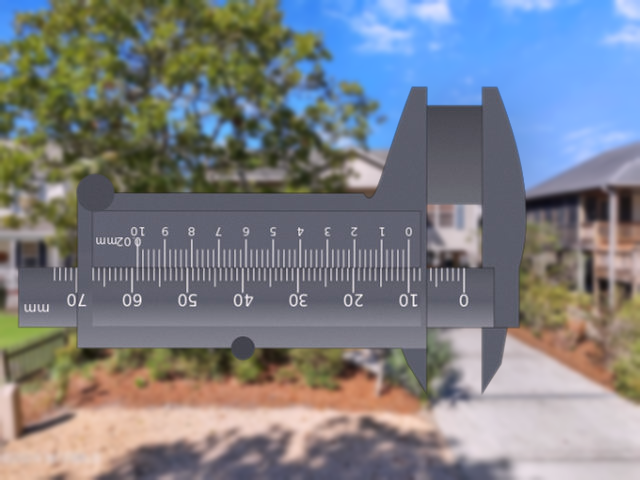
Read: **10.0** mm
